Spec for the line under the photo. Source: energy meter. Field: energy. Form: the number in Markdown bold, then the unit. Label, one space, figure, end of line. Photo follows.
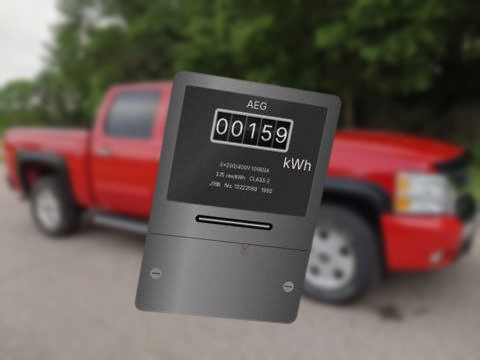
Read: **159** kWh
